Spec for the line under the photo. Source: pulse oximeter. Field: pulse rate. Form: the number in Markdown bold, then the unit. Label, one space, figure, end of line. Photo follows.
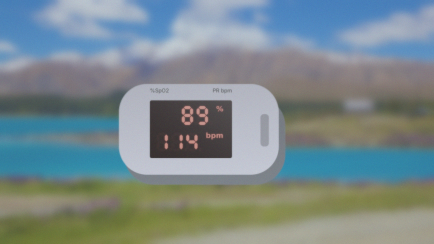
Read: **114** bpm
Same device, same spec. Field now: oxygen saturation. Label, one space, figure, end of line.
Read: **89** %
